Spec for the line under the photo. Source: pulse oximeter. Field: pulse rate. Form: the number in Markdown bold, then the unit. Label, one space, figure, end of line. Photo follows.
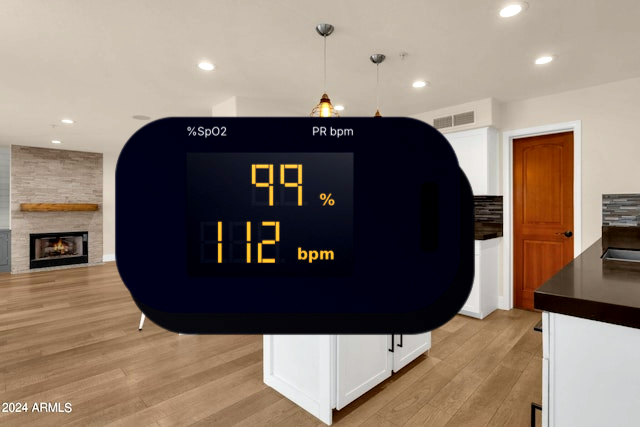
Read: **112** bpm
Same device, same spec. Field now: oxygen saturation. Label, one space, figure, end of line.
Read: **99** %
